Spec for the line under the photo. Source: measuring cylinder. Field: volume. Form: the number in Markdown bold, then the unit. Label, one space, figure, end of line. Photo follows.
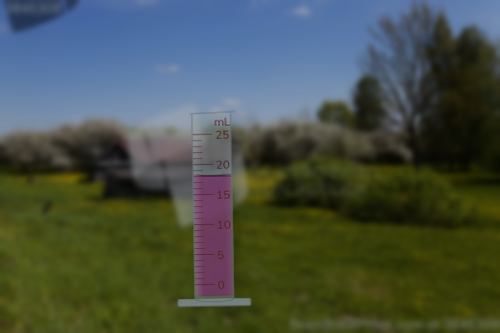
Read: **18** mL
